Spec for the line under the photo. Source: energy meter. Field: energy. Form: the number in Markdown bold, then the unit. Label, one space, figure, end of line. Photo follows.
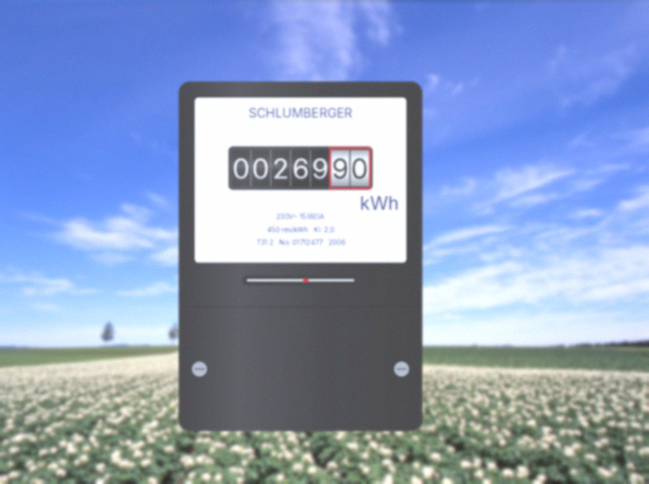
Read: **269.90** kWh
